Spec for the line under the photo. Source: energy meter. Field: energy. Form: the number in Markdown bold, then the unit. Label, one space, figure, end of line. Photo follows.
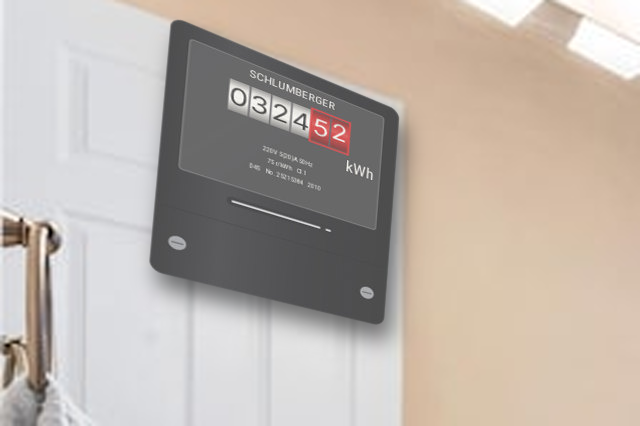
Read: **324.52** kWh
